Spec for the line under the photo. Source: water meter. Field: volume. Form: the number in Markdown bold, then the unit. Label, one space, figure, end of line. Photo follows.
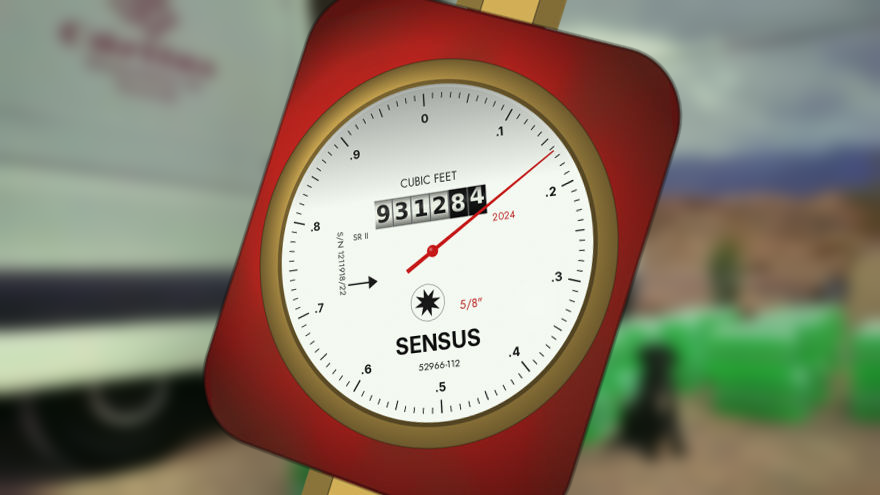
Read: **931284.16** ft³
